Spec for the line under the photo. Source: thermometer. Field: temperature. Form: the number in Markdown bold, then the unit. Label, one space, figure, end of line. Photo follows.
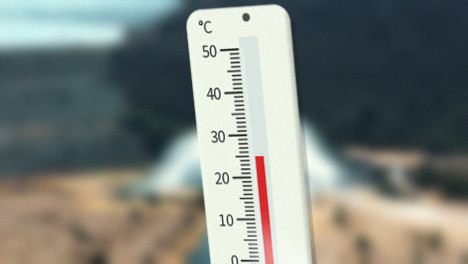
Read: **25** °C
